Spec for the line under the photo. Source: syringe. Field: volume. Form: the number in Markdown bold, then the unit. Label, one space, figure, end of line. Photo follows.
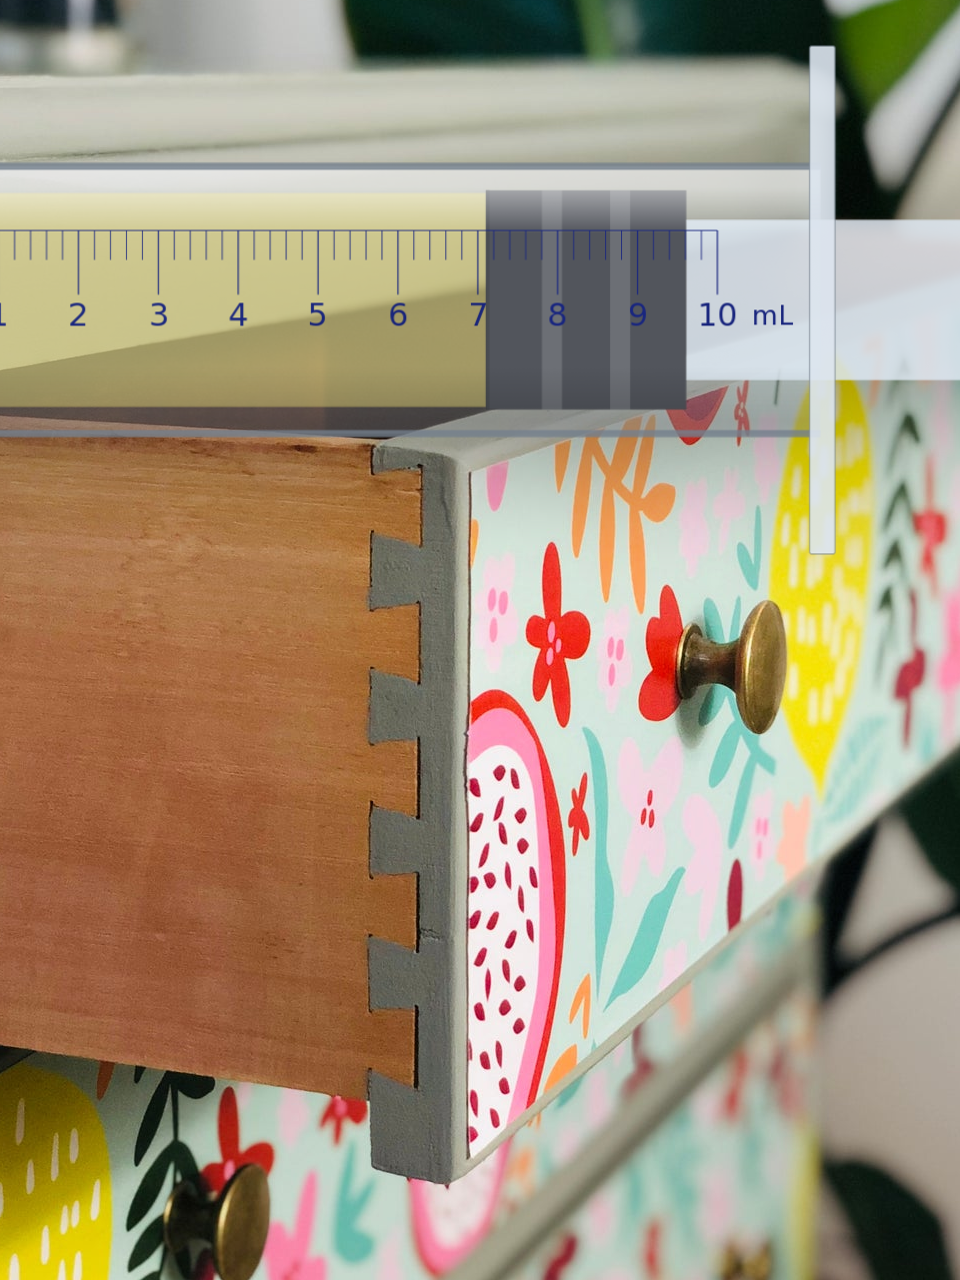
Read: **7.1** mL
